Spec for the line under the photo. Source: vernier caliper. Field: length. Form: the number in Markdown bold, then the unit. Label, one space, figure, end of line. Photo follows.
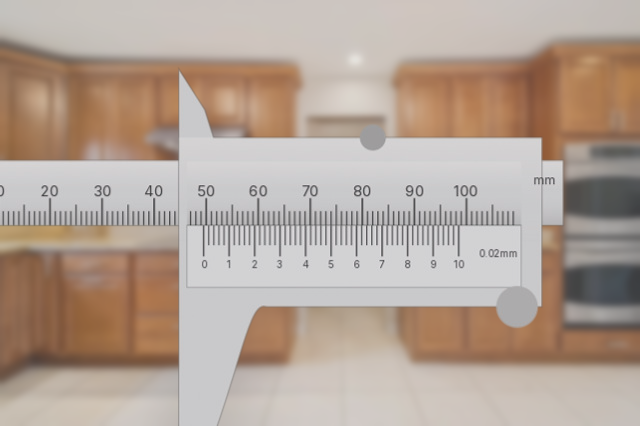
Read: **49.5** mm
